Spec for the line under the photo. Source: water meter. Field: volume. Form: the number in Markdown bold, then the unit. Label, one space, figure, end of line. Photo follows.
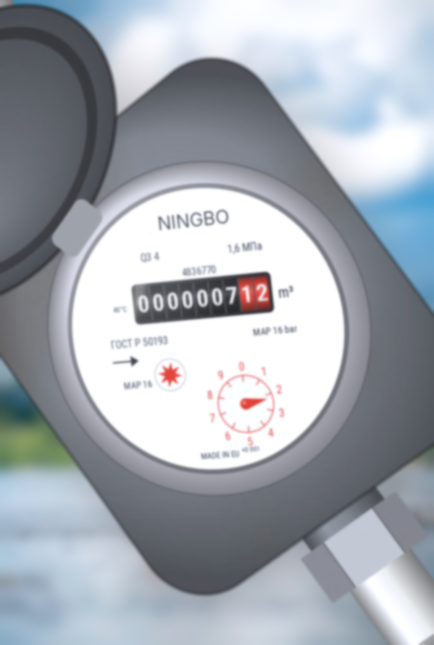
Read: **7.122** m³
